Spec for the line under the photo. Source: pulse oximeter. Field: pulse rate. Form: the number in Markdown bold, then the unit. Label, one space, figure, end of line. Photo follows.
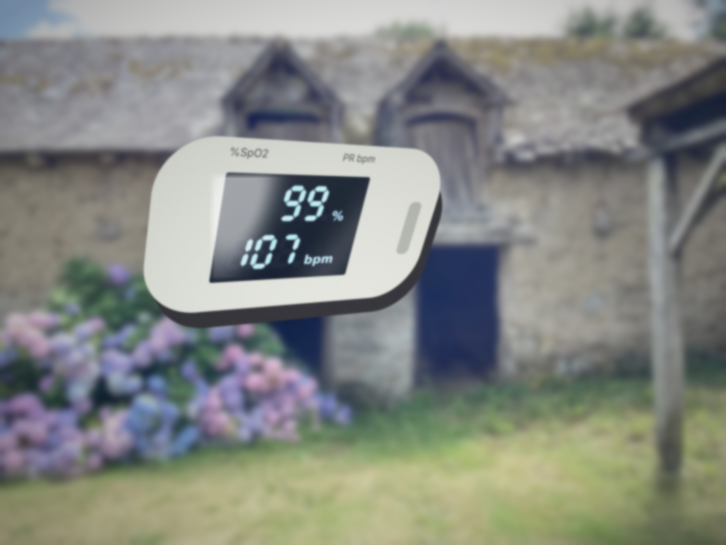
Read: **107** bpm
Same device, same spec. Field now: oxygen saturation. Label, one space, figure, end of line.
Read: **99** %
